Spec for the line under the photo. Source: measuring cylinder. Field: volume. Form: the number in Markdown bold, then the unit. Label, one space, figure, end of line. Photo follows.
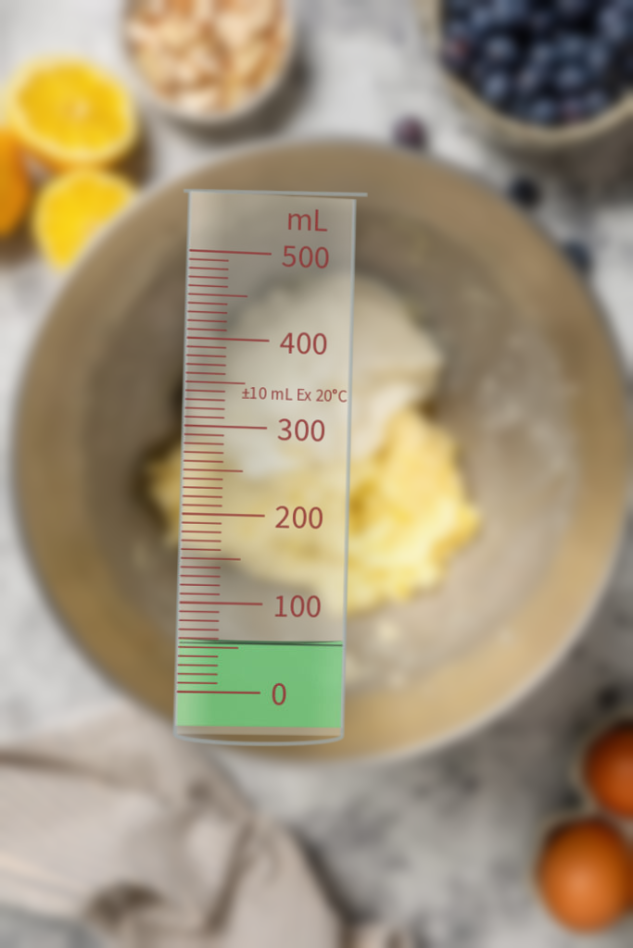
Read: **55** mL
